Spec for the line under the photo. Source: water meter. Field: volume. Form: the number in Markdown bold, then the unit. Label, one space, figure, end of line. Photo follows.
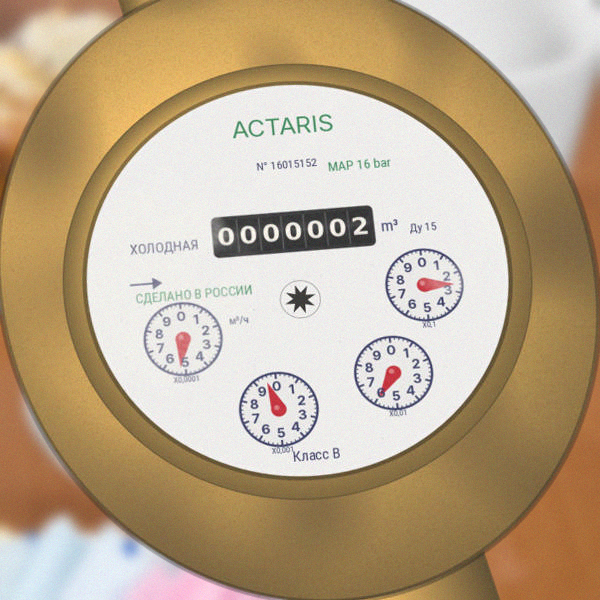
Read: **2.2595** m³
